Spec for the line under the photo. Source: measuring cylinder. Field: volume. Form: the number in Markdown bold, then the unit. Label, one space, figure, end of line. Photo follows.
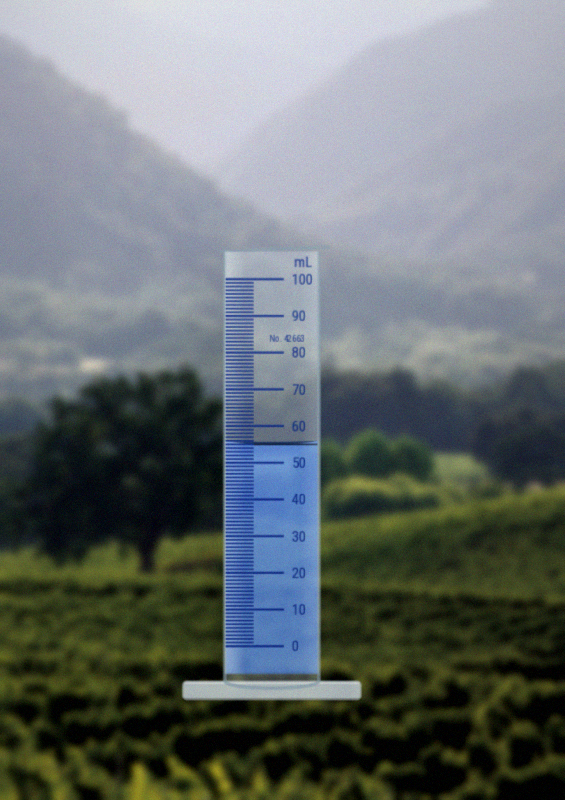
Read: **55** mL
